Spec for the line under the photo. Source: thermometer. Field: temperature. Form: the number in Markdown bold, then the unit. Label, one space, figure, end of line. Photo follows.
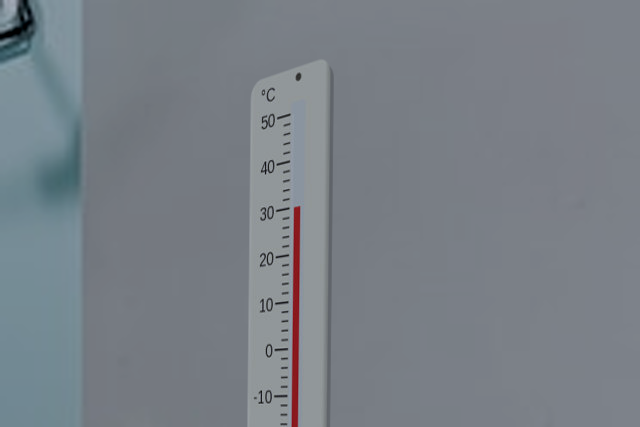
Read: **30** °C
